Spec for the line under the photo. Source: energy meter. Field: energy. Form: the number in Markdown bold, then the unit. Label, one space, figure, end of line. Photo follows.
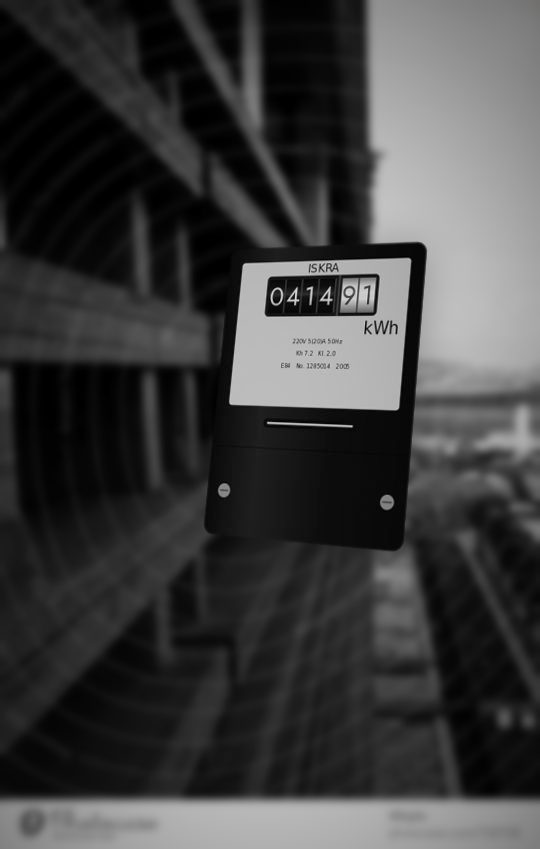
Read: **414.91** kWh
